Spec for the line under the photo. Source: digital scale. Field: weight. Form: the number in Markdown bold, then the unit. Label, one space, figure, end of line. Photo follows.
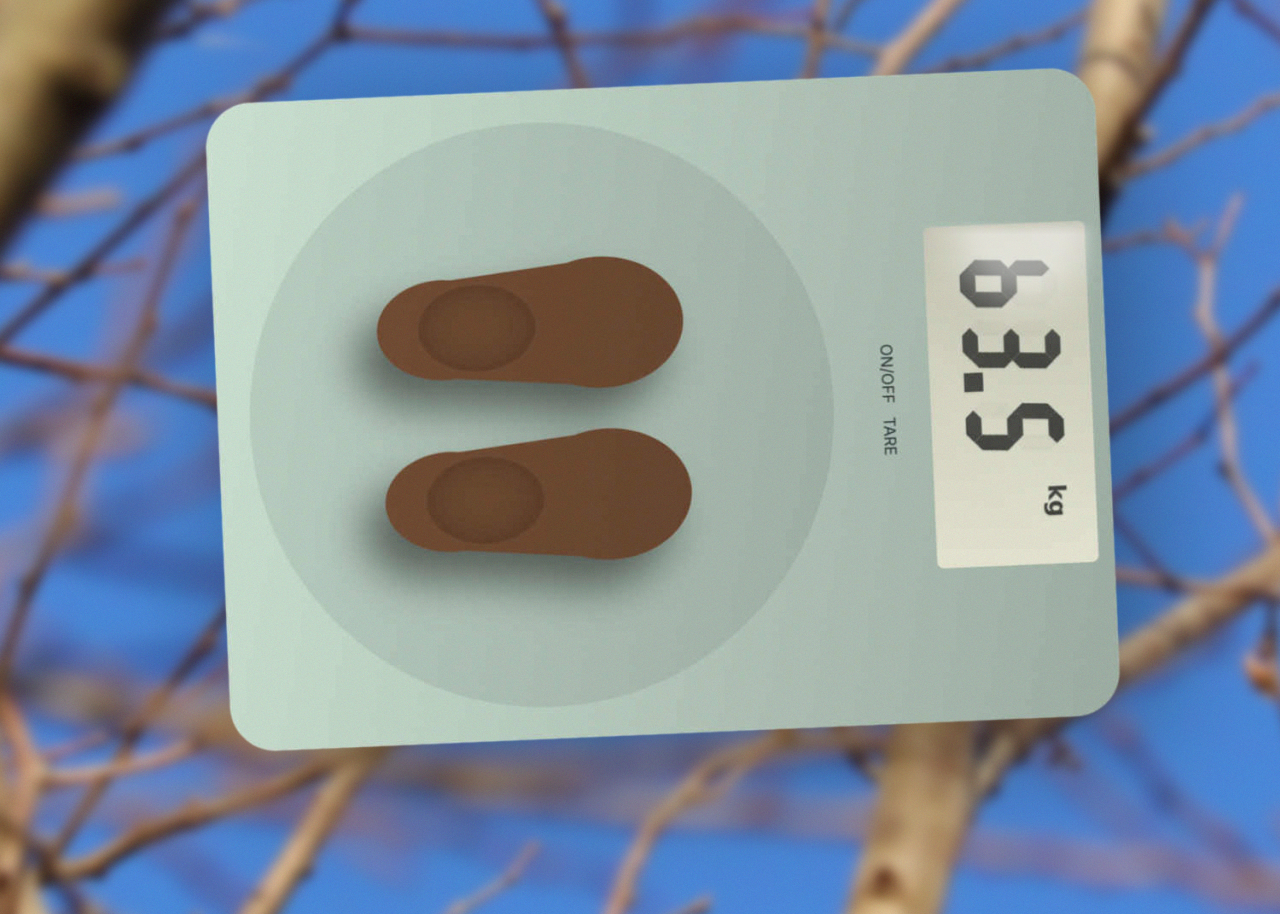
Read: **63.5** kg
